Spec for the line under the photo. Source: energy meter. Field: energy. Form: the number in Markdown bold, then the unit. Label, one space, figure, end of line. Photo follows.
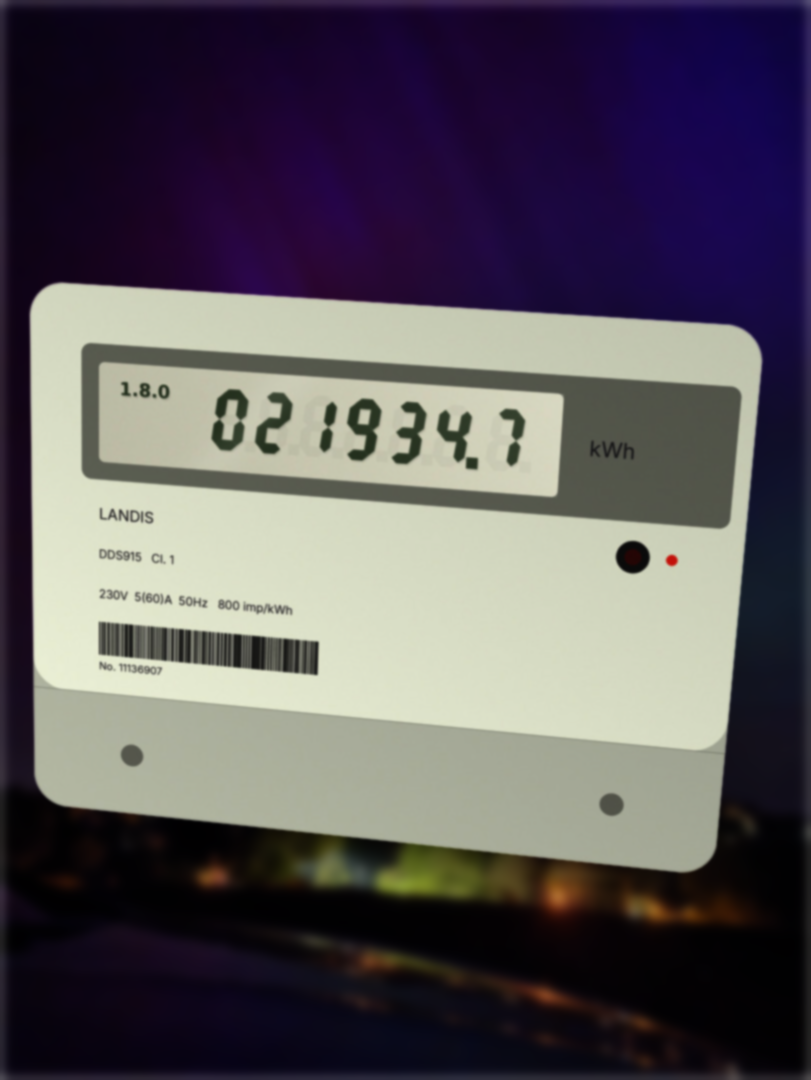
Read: **21934.7** kWh
